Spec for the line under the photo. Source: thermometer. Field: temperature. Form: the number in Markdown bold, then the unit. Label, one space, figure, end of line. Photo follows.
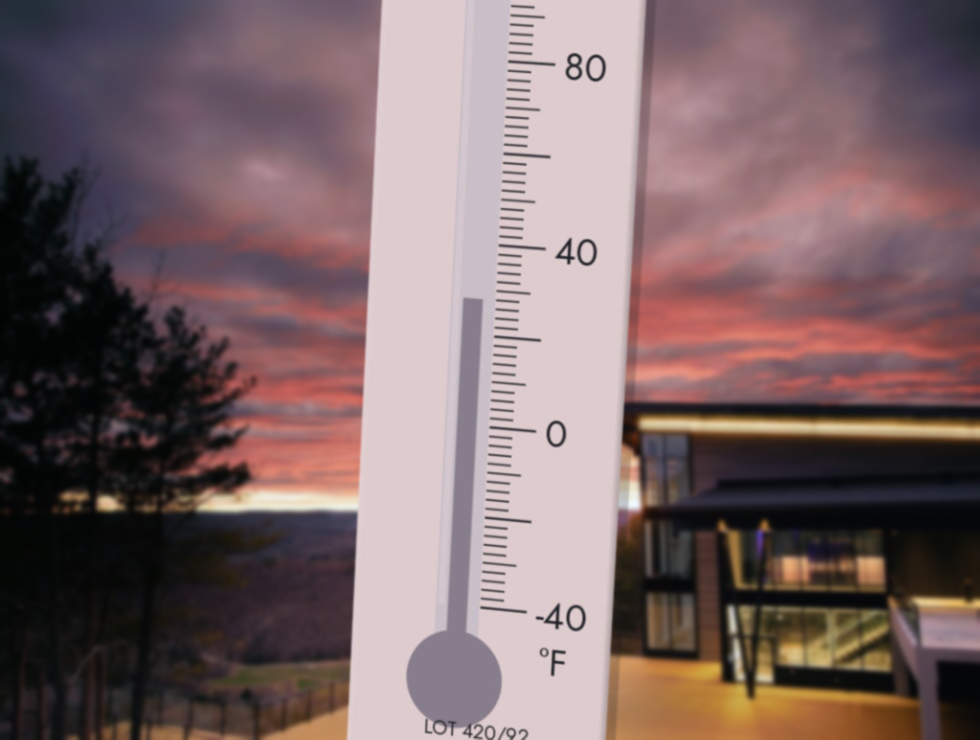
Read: **28** °F
